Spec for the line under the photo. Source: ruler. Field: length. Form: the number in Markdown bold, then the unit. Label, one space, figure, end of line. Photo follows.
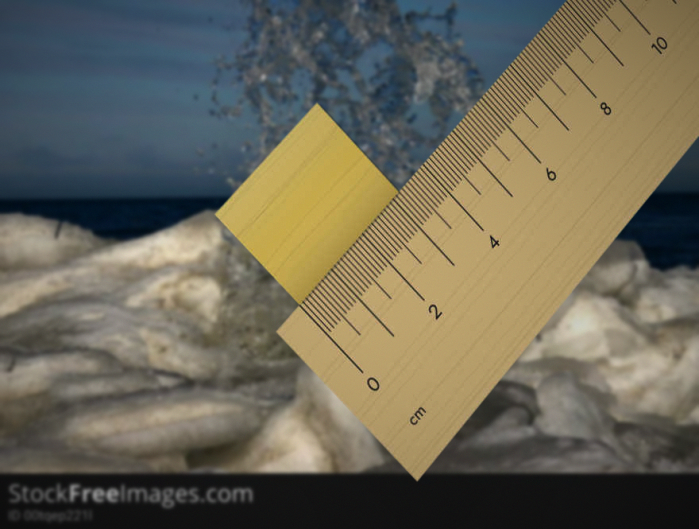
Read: **3.2** cm
